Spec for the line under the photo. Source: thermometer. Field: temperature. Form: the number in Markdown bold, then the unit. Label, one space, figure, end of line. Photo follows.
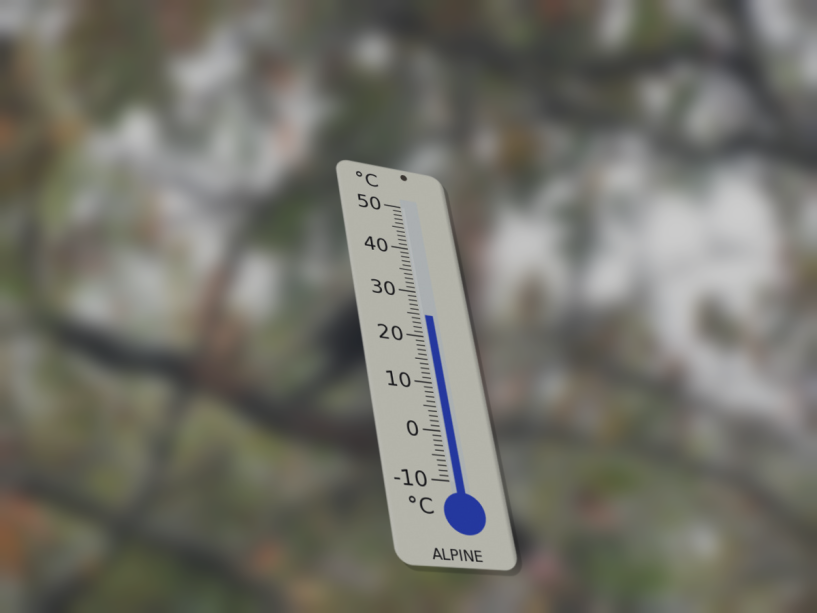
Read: **25** °C
